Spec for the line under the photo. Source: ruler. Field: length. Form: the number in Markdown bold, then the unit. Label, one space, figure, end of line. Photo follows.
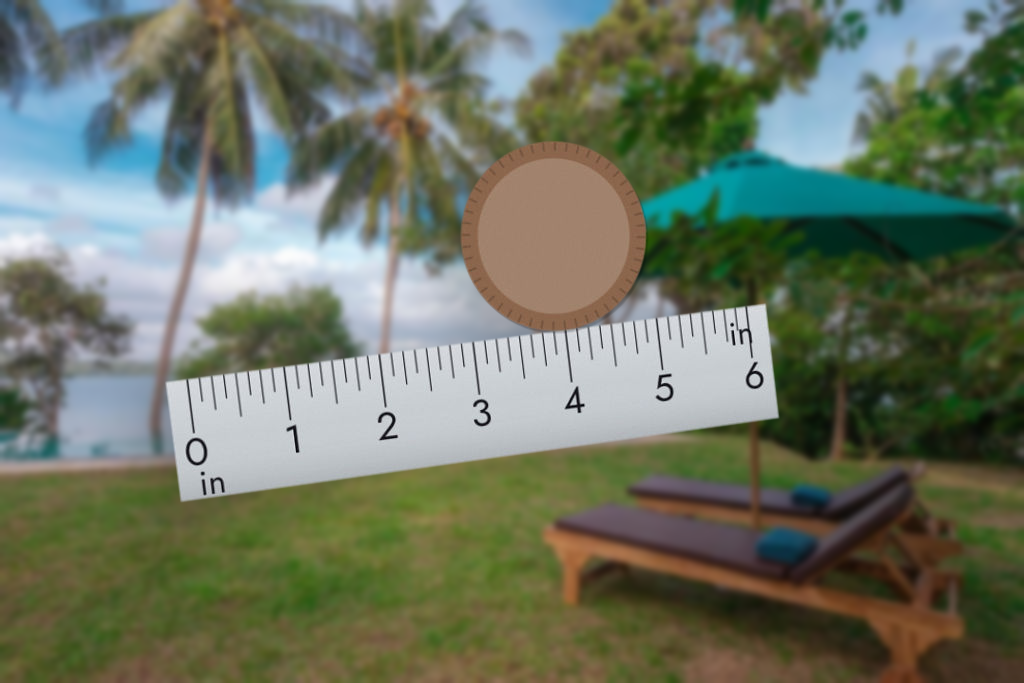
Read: **2** in
